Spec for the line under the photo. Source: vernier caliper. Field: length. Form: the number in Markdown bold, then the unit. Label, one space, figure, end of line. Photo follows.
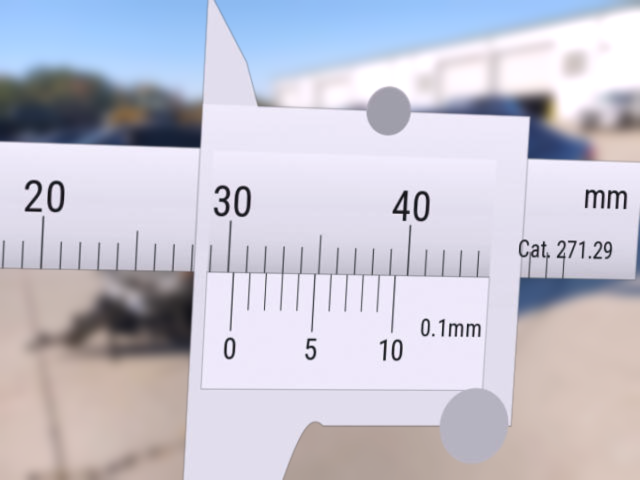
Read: **30.3** mm
